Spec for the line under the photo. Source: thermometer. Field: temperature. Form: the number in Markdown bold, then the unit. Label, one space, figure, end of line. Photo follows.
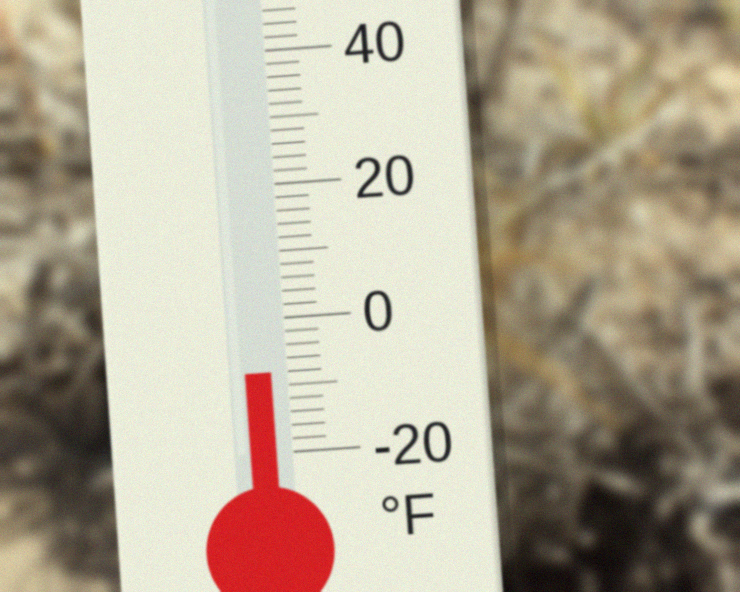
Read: **-8** °F
